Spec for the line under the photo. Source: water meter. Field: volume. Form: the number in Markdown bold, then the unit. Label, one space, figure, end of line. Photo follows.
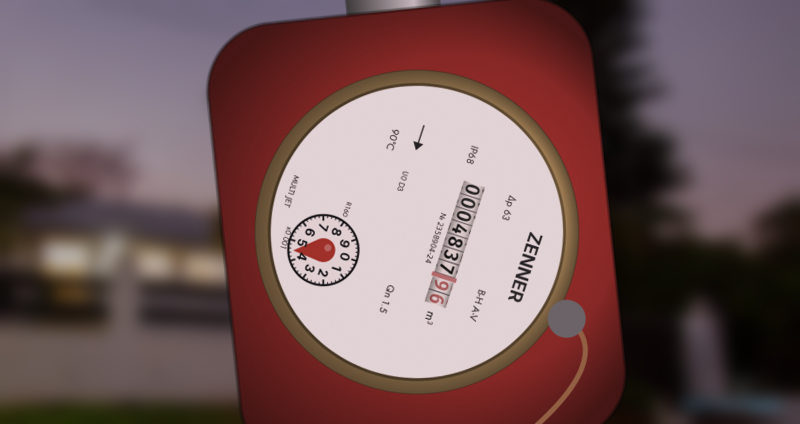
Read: **4837.964** m³
